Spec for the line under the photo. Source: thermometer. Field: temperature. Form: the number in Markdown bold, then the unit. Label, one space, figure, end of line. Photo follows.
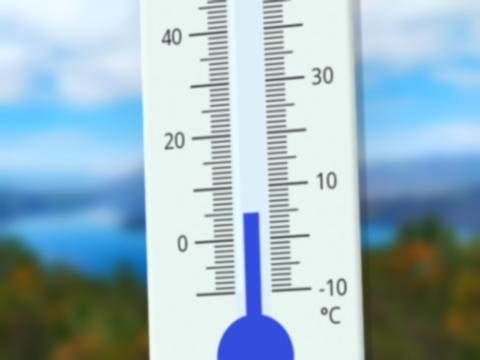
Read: **5** °C
